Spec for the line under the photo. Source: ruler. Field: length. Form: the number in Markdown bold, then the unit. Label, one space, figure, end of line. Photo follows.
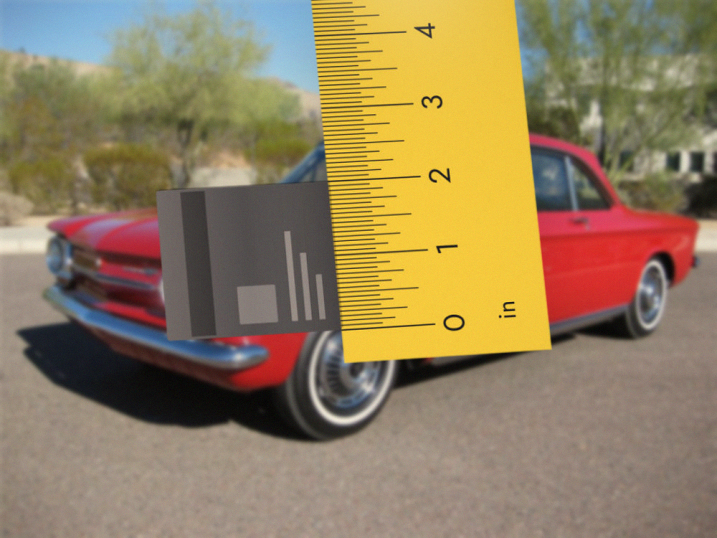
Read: **2** in
